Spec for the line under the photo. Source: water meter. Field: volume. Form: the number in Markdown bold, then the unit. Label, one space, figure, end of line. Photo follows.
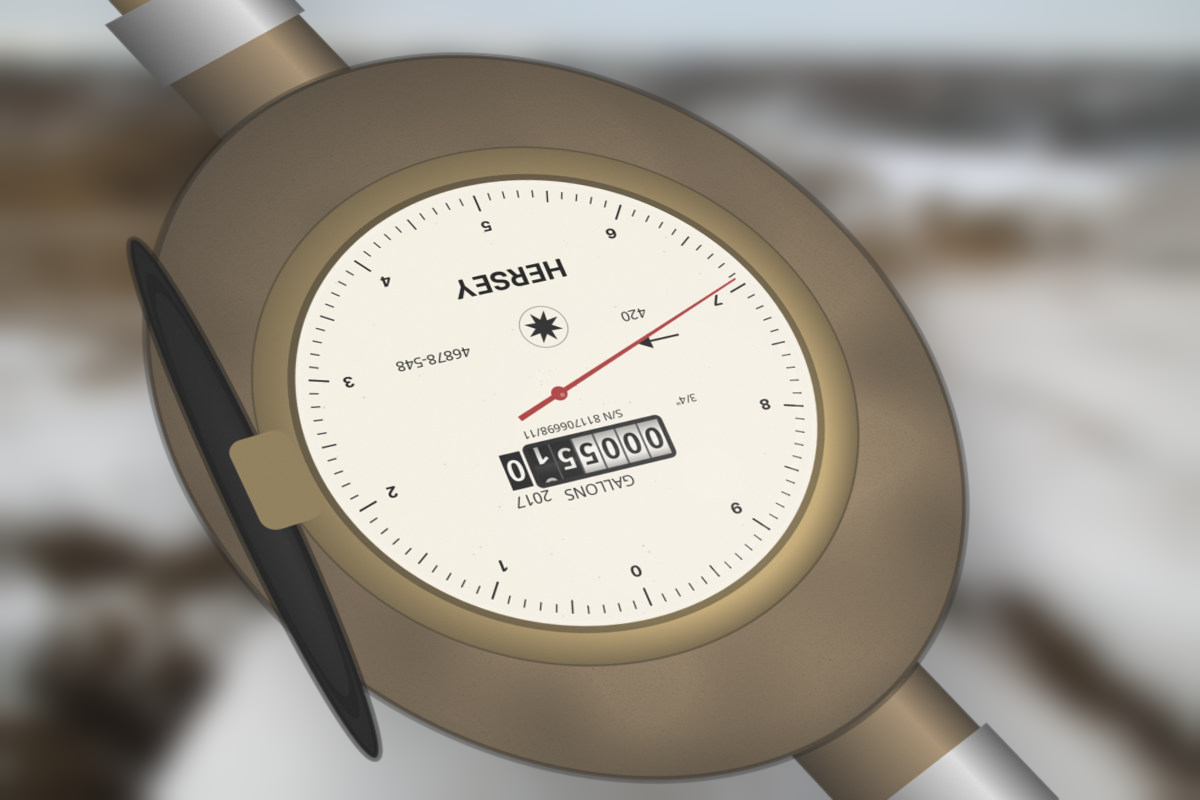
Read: **5506.9** gal
